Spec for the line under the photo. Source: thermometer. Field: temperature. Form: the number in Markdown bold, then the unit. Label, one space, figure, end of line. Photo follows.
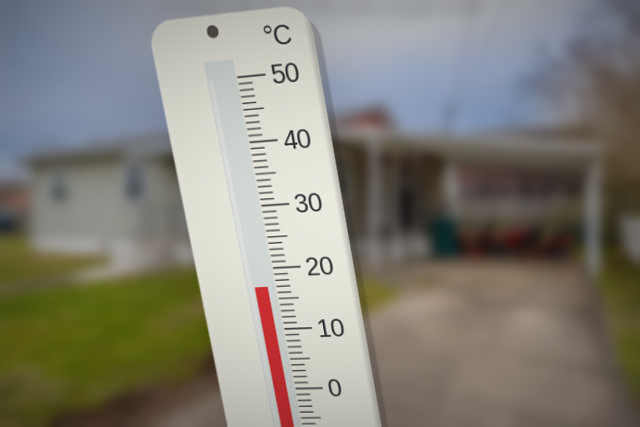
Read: **17** °C
